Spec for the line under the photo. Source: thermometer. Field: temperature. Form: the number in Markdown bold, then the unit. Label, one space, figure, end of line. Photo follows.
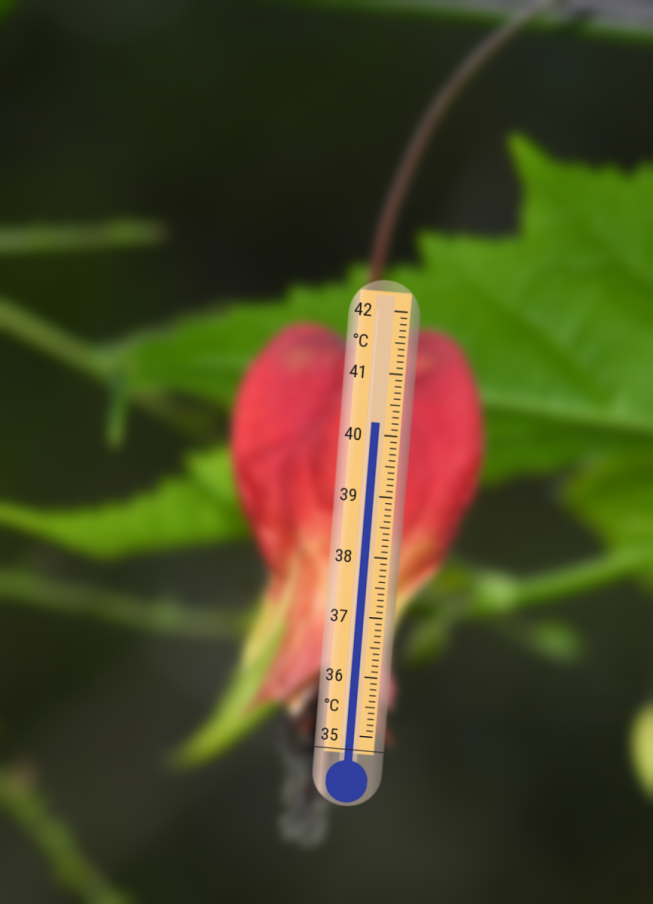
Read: **40.2** °C
